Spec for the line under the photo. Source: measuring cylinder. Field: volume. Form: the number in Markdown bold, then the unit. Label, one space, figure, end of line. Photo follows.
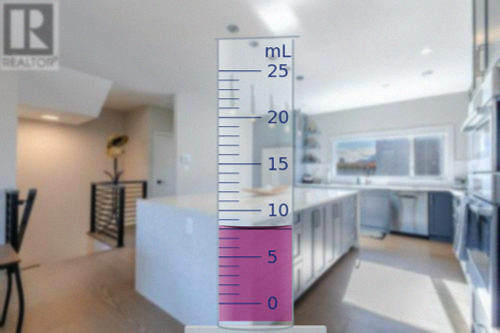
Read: **8** mL
